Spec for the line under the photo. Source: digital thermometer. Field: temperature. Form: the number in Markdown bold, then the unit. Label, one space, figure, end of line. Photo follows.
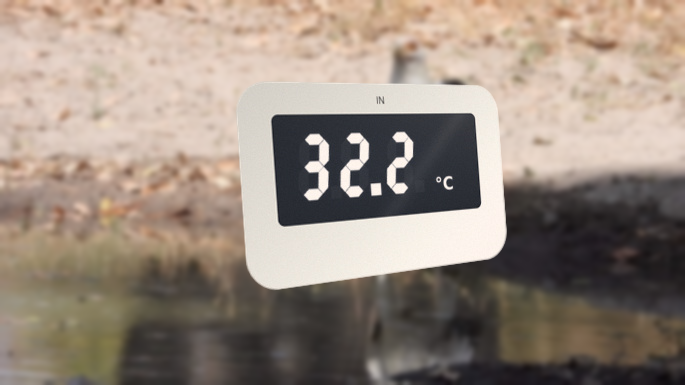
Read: **32.2** °C
